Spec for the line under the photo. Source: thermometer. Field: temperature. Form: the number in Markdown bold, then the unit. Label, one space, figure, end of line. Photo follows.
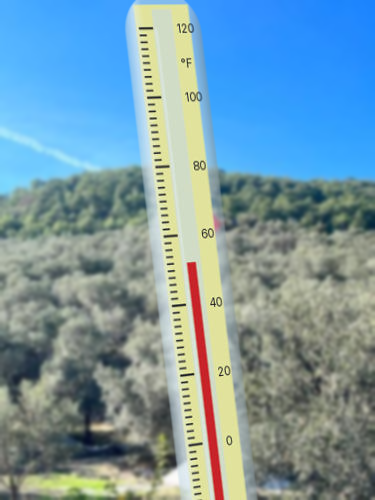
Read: **52** °F
